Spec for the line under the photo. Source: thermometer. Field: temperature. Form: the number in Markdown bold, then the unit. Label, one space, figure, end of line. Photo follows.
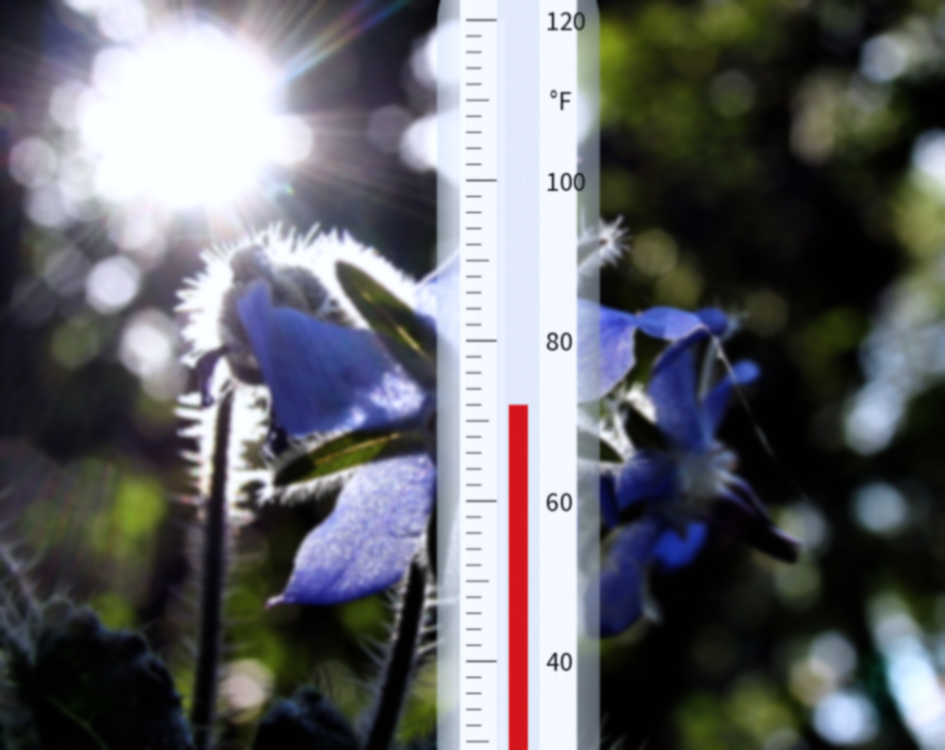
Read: **72** °F
